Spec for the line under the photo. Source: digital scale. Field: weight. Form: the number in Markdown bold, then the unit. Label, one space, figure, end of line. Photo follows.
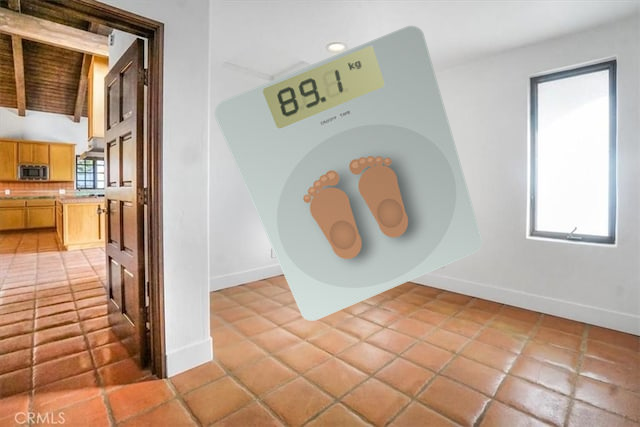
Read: **89.1** kg
